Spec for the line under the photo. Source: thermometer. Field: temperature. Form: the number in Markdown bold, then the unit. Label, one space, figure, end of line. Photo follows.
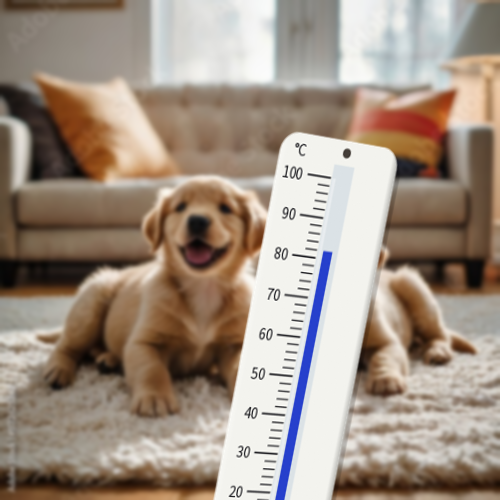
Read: **82** °C
